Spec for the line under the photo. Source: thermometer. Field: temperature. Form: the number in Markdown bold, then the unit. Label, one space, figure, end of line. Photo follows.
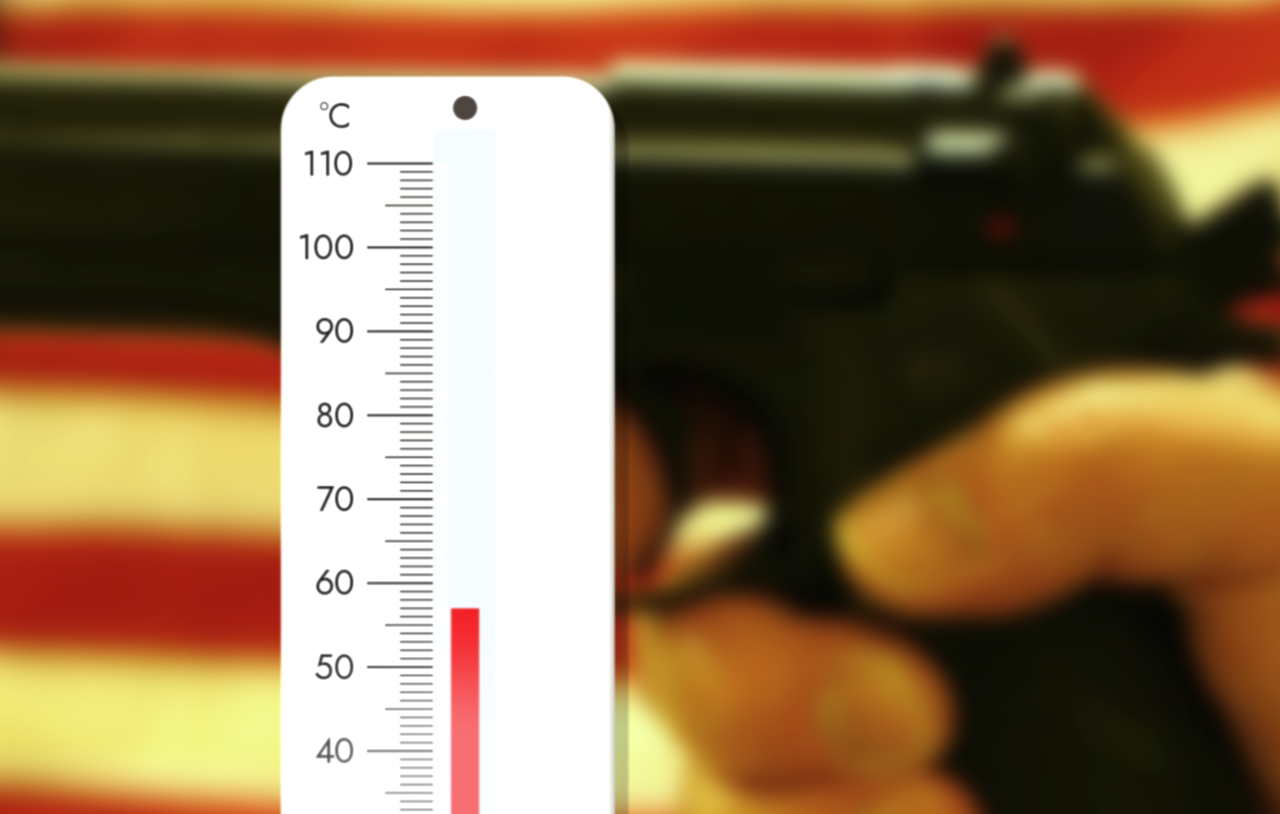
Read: **57** °C
